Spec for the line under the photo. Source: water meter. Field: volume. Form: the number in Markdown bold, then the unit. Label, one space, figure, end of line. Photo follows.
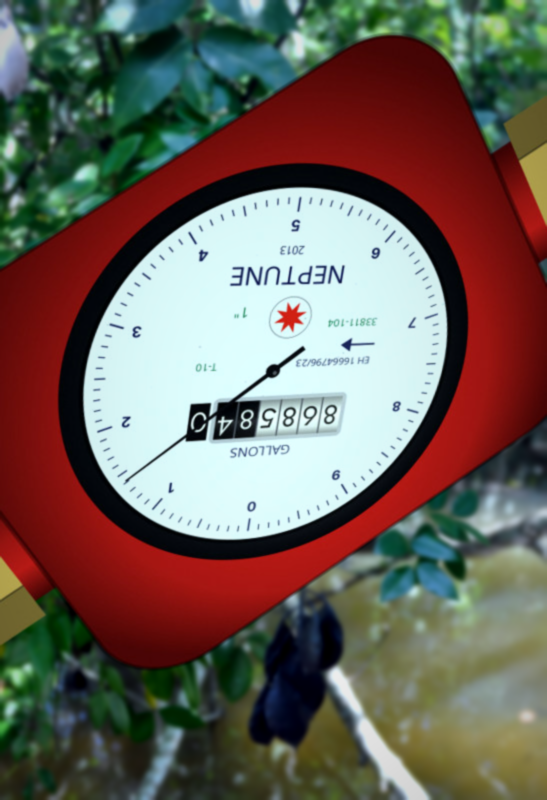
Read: **8685841.4** gal
